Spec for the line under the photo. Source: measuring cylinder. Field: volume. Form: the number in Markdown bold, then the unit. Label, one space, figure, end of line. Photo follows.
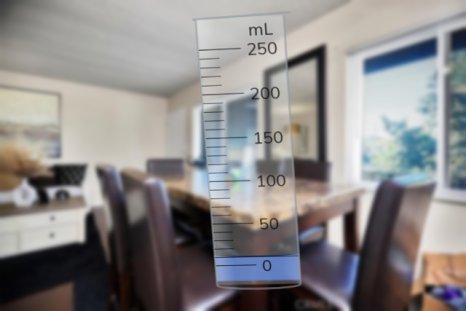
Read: **10** mL
